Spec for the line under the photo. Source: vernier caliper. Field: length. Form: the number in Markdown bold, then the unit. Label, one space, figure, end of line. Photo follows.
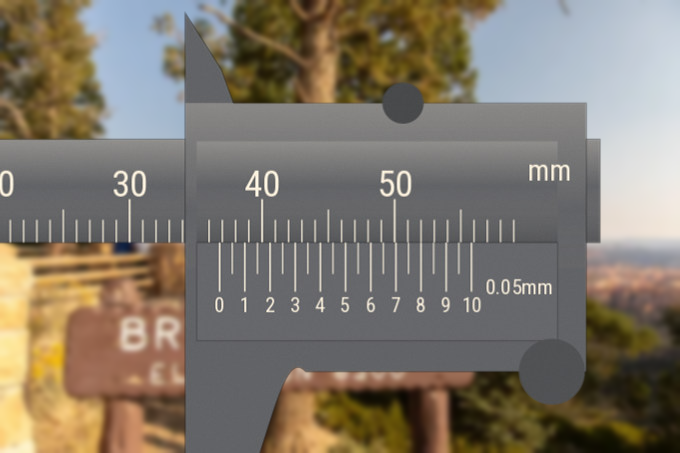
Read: **36.8** mm
